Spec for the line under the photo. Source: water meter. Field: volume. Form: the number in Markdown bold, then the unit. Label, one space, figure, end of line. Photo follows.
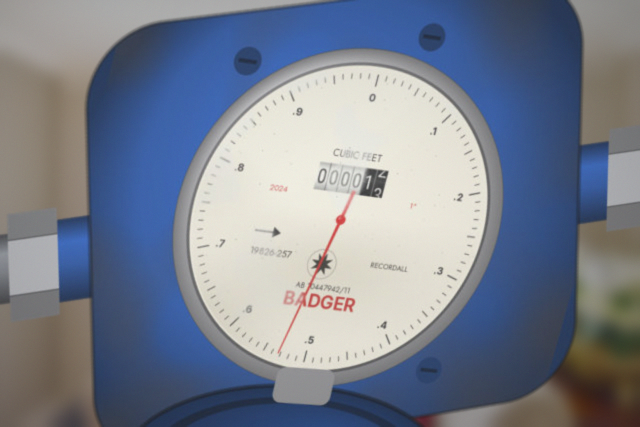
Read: **12.53** ft³
